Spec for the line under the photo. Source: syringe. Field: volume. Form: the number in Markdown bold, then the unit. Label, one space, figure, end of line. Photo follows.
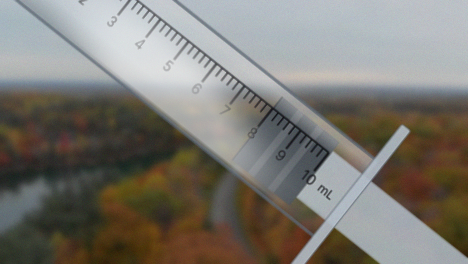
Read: **8** mL
